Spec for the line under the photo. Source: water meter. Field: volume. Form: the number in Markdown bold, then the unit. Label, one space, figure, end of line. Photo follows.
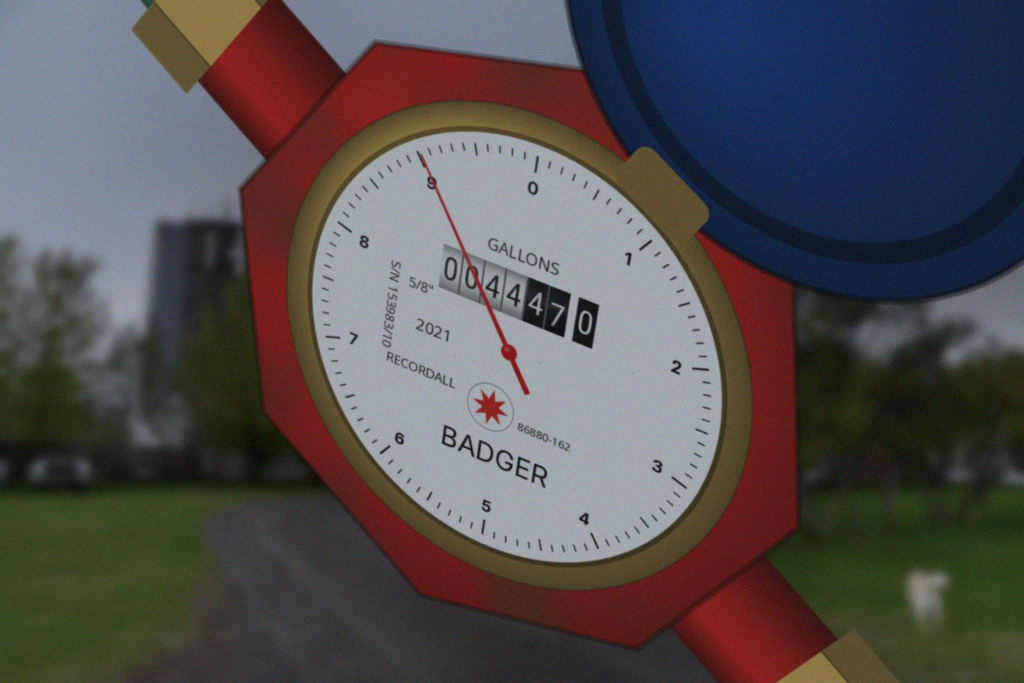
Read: **44469.0** gal
